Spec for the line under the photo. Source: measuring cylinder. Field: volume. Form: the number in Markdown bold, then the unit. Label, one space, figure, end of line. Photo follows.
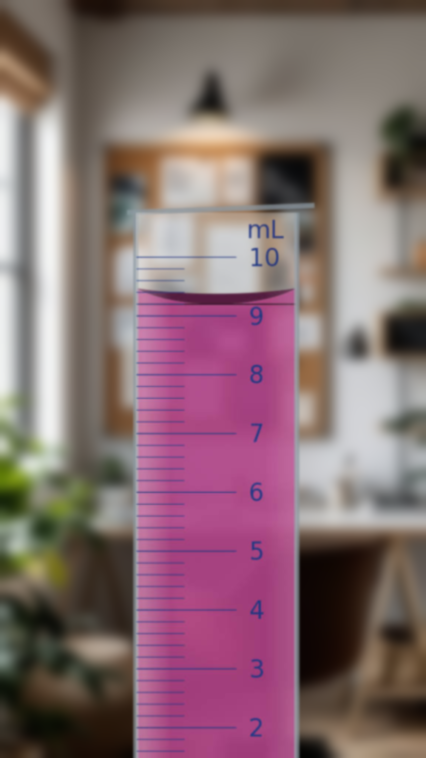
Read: **9.2** mL
